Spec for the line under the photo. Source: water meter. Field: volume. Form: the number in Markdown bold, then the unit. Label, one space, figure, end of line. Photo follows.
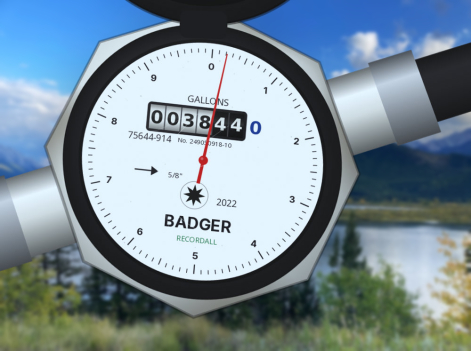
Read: **38440.2** gal
